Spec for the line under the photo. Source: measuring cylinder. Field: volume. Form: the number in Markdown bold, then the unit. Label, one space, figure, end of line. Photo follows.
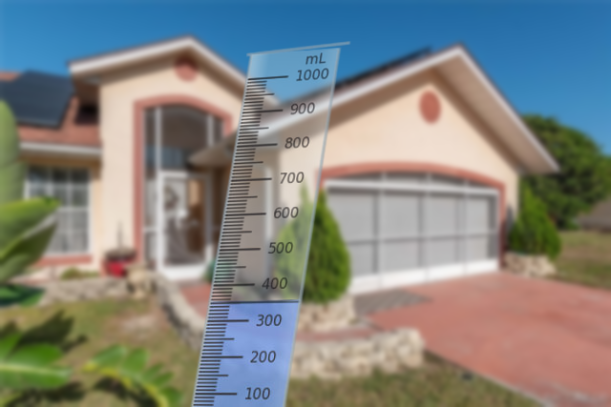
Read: **350** mL
